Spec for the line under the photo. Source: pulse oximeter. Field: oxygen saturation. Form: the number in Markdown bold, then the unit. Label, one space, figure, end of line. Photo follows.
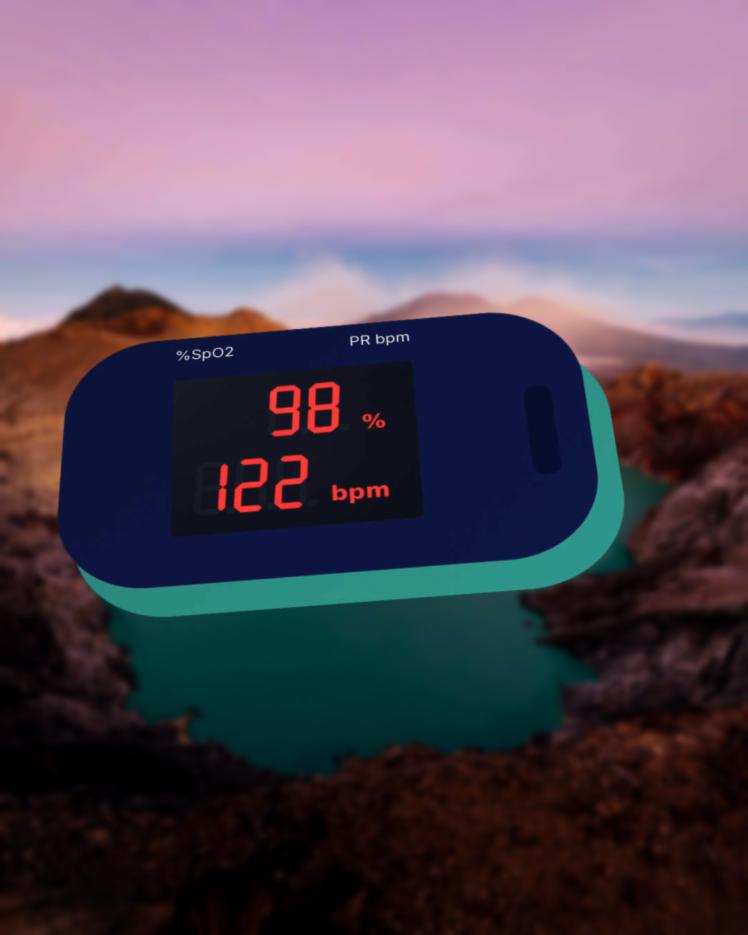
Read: **98** %
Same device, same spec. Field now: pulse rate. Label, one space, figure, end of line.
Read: **122** bpm
